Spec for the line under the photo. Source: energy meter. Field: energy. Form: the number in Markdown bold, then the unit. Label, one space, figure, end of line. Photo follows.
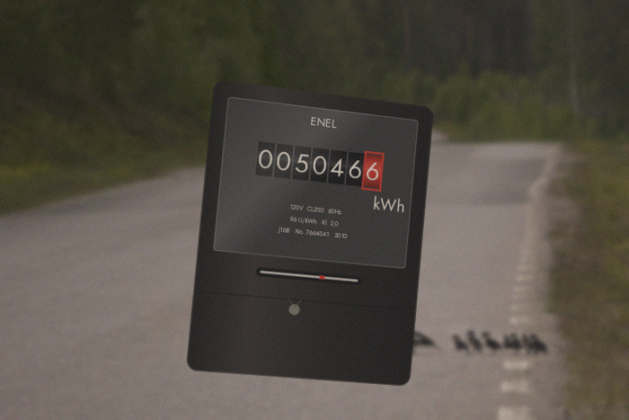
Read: **5046.6** kWh
